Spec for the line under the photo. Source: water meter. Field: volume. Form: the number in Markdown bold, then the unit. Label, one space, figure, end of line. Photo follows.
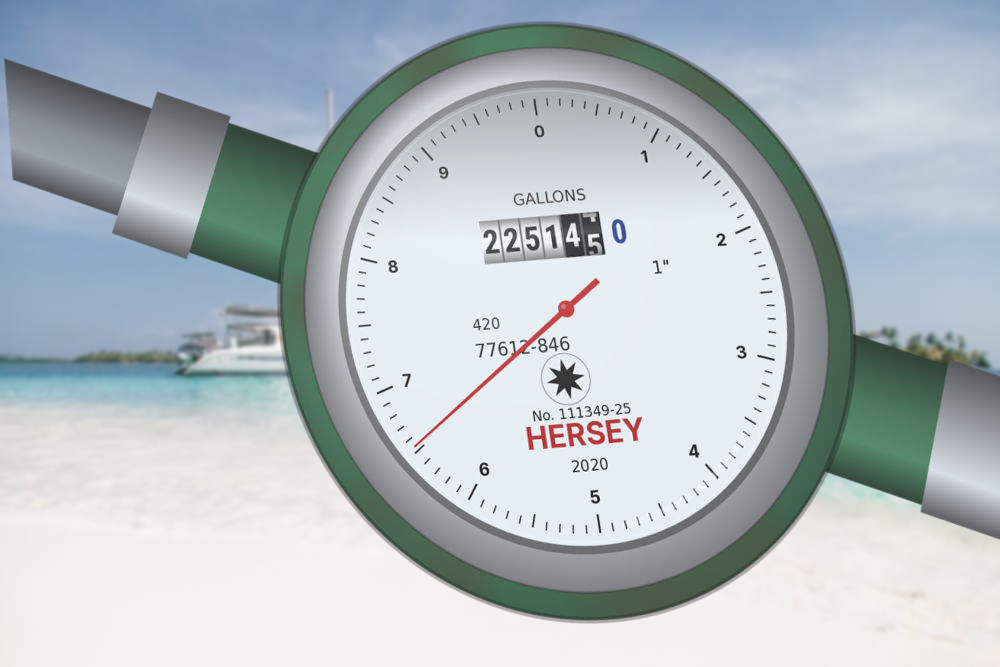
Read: **2251446.5** gal
